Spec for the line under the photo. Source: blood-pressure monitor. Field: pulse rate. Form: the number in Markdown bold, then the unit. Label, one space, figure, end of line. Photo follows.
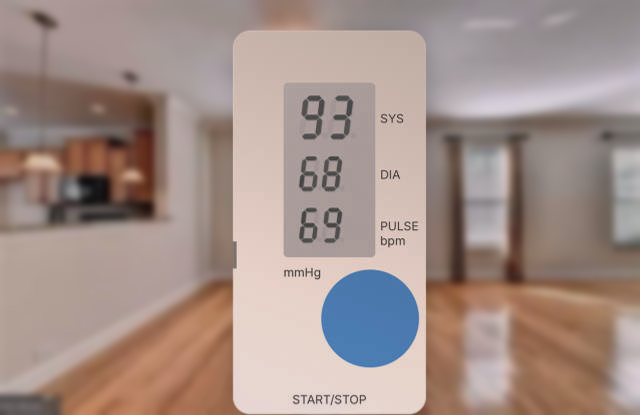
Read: **69** bpm
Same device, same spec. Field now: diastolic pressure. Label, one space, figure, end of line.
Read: **68** mmHg
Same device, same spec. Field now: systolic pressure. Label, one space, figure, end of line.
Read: **93** mmHg
